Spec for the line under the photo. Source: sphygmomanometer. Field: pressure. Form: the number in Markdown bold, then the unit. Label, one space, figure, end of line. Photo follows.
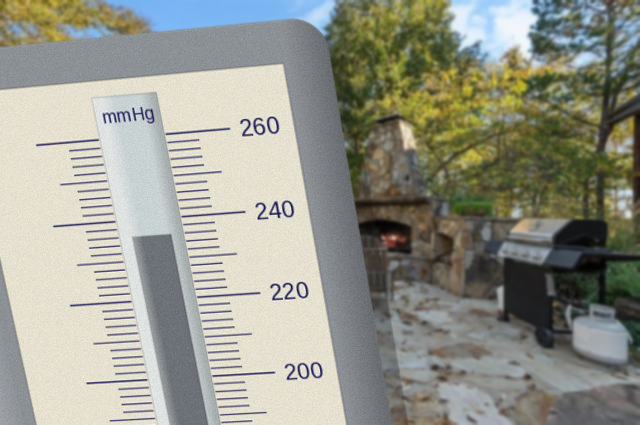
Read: **236** mmHg
